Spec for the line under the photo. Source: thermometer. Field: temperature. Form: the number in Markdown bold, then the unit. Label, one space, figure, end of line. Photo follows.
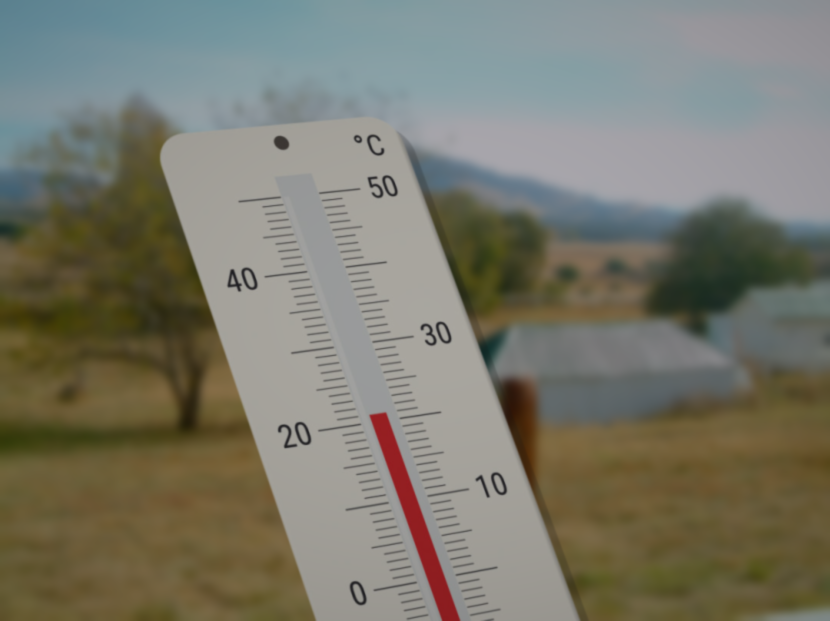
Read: **21** °C
